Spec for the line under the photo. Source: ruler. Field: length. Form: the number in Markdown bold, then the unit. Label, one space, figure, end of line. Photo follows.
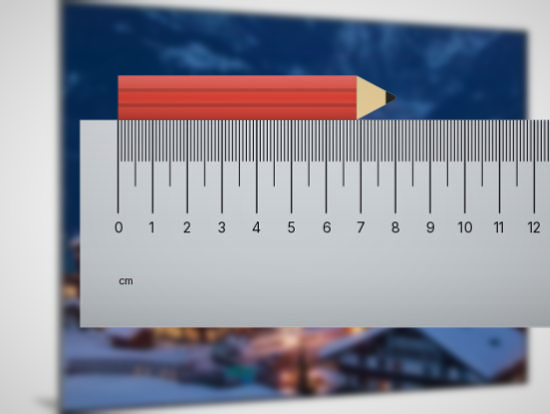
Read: **8** cm
